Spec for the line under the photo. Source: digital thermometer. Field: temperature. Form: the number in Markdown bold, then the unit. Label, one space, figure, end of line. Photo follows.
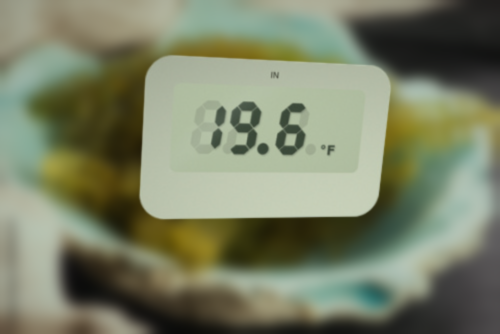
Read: **19.6** °F
